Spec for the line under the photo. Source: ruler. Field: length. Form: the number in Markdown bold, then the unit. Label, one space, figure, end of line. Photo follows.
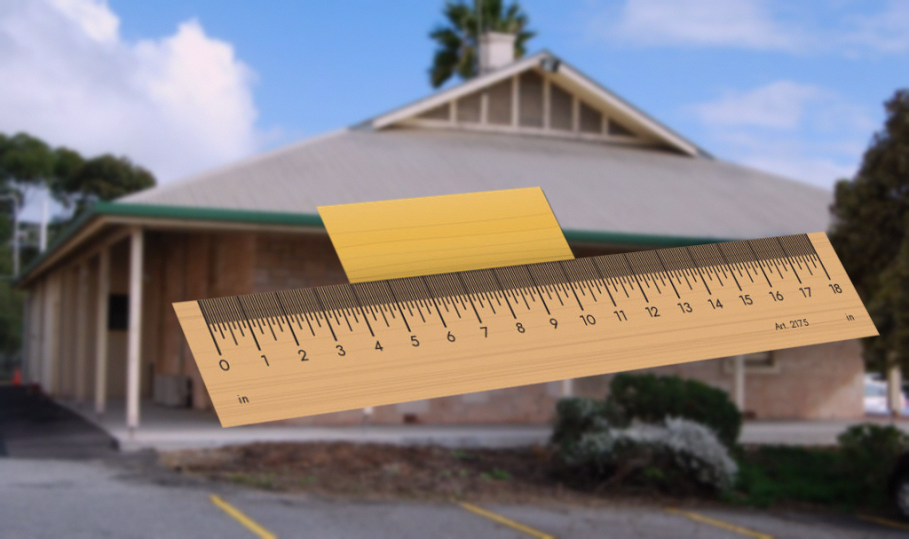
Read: **6.5** in
